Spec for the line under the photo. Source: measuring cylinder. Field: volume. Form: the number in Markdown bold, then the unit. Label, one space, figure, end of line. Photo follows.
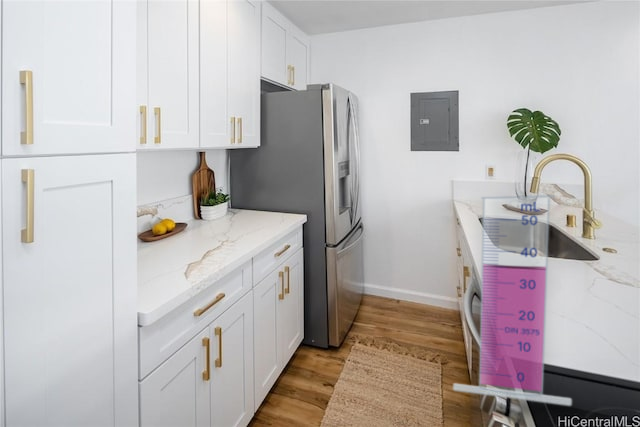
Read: **35** mL
